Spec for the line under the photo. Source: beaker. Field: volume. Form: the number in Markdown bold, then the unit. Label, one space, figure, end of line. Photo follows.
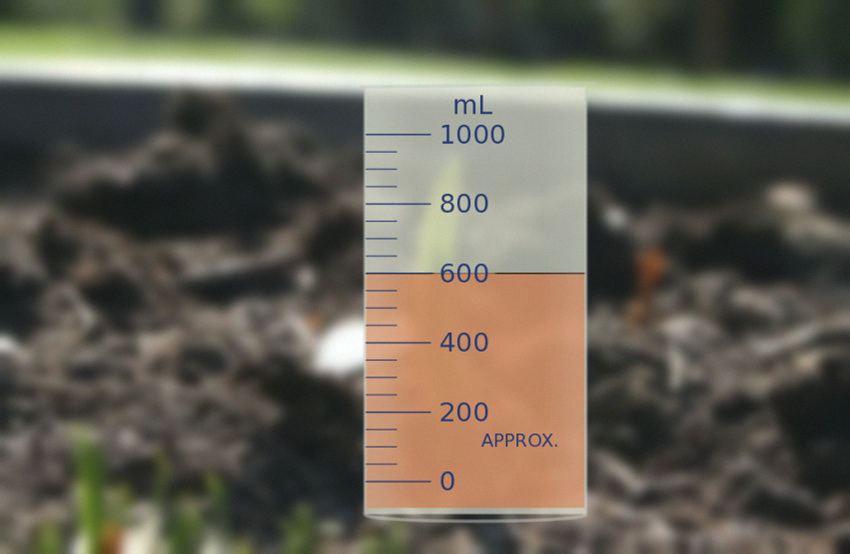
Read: **600** mL
